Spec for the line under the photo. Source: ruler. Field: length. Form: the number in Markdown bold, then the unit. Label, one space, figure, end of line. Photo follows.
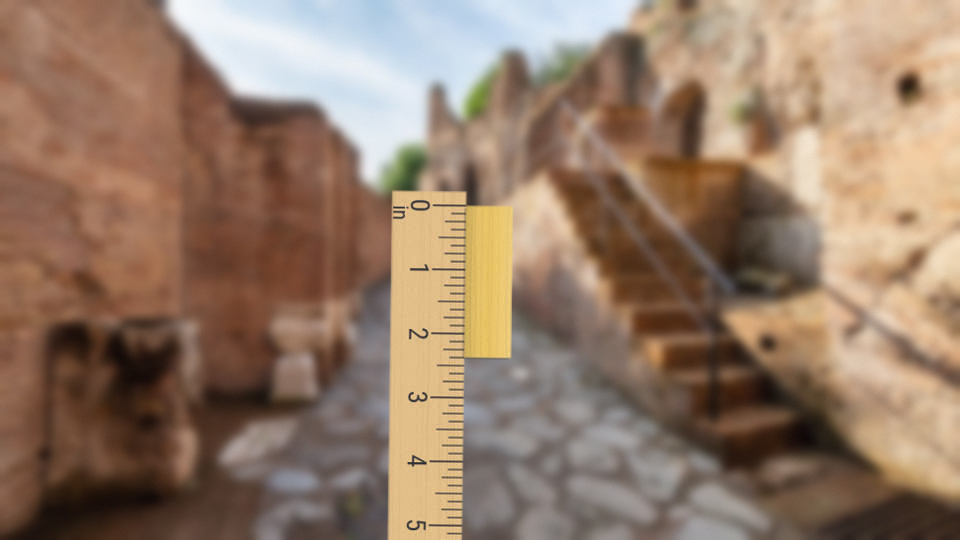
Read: **2.375** in
